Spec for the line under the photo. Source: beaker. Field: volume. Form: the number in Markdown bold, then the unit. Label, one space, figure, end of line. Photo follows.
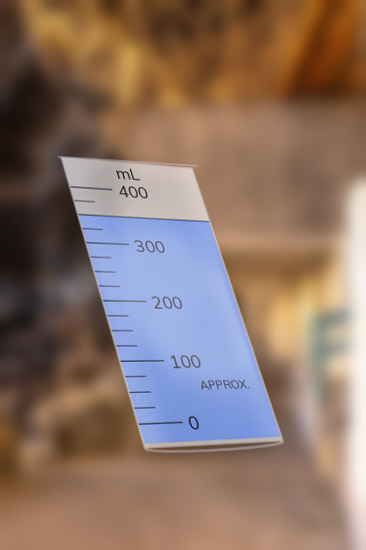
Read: **350** mL
